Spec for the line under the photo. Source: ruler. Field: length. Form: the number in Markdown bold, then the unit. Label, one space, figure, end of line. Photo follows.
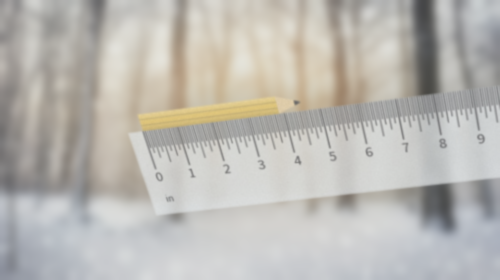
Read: **4.5** in
